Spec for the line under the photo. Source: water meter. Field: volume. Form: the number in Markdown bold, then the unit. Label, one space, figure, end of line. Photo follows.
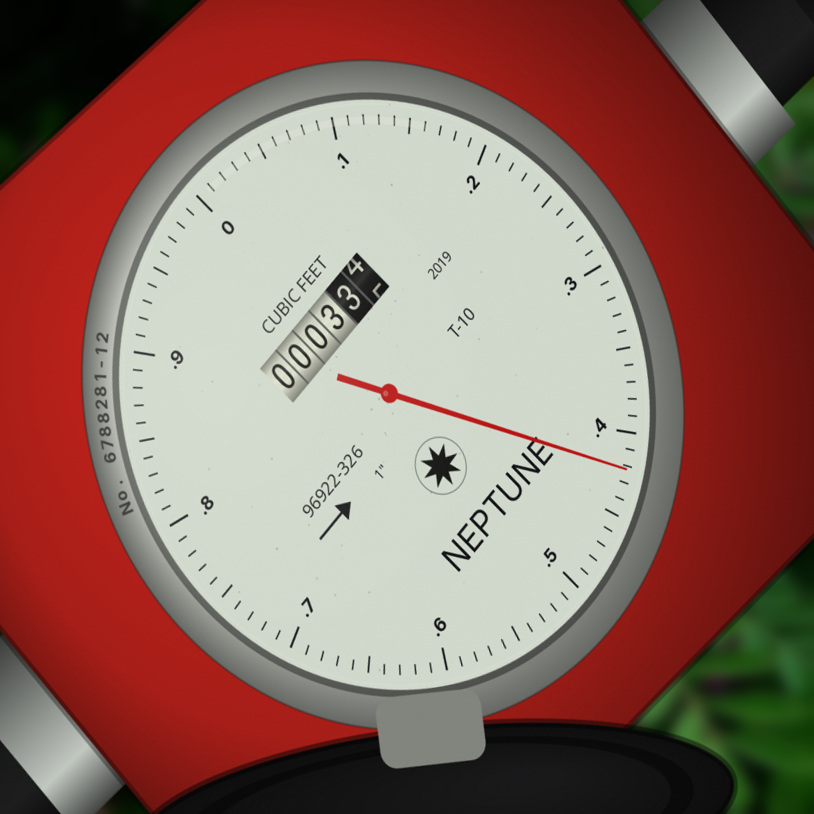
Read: **334.42** ft³
